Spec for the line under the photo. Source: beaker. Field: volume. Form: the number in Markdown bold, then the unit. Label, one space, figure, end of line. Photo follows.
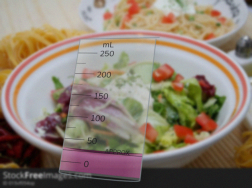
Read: **25** mL
